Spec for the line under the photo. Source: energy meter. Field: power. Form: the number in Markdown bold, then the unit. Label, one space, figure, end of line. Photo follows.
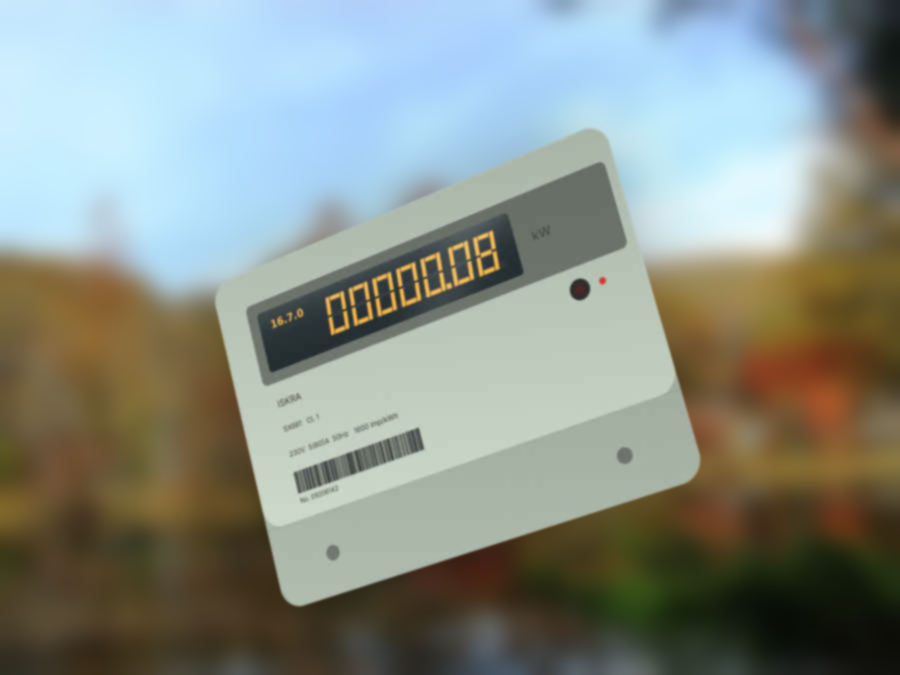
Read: **0.08** kW
